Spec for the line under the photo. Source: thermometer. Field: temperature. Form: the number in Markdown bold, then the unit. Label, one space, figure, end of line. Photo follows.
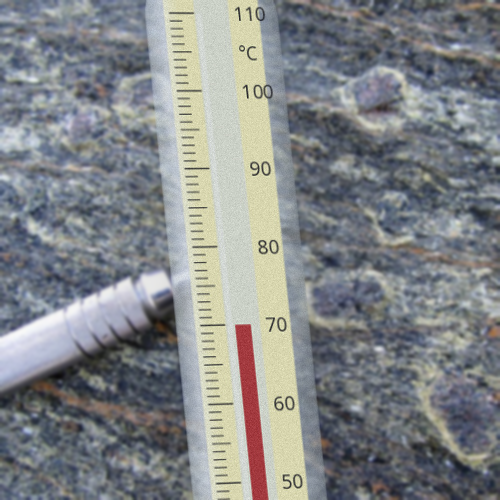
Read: **70** °C
